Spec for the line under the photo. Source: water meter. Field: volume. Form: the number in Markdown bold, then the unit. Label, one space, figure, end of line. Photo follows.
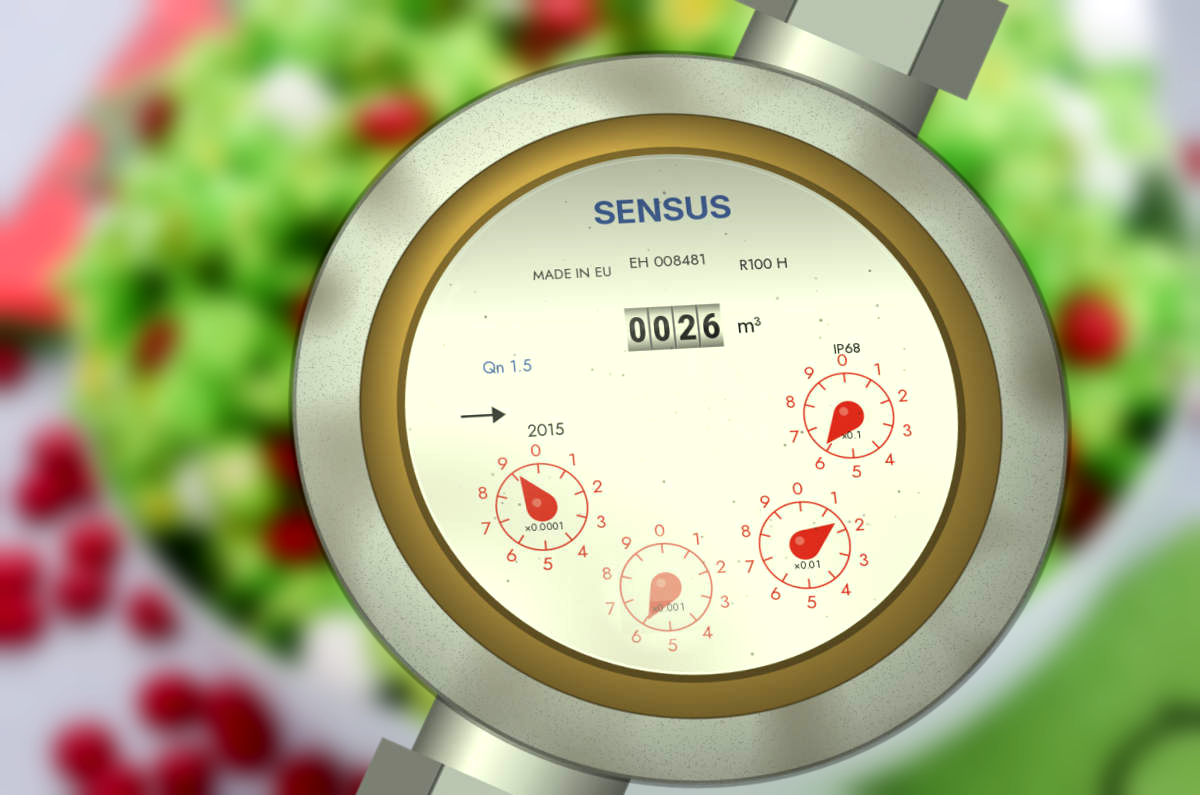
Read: **26.6159** m³
